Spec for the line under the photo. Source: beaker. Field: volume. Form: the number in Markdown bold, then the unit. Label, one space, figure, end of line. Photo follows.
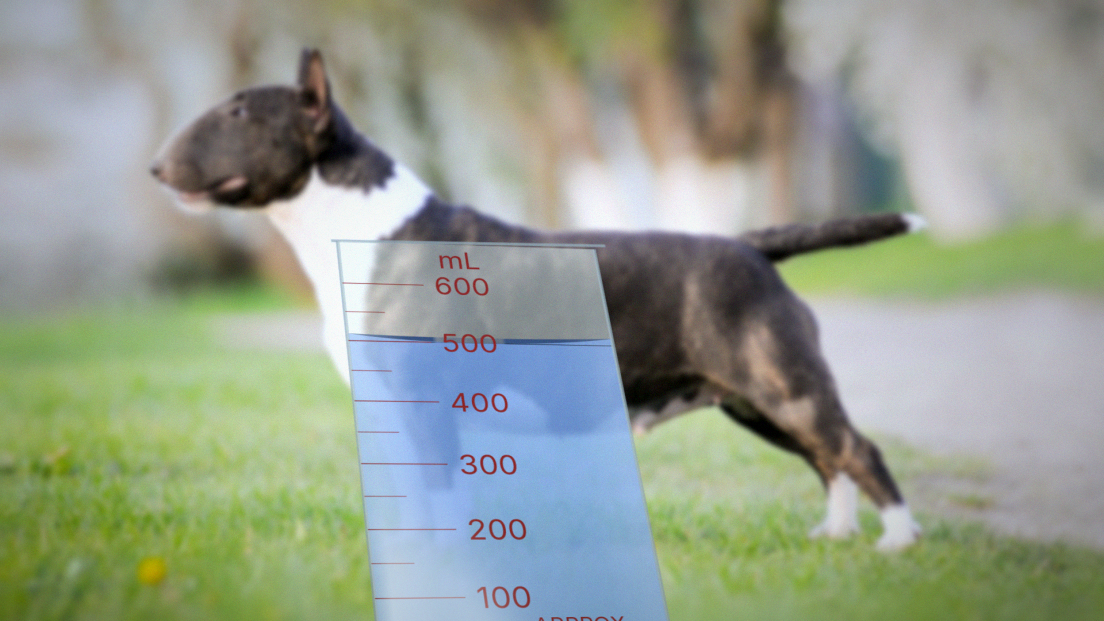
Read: **500** mL
